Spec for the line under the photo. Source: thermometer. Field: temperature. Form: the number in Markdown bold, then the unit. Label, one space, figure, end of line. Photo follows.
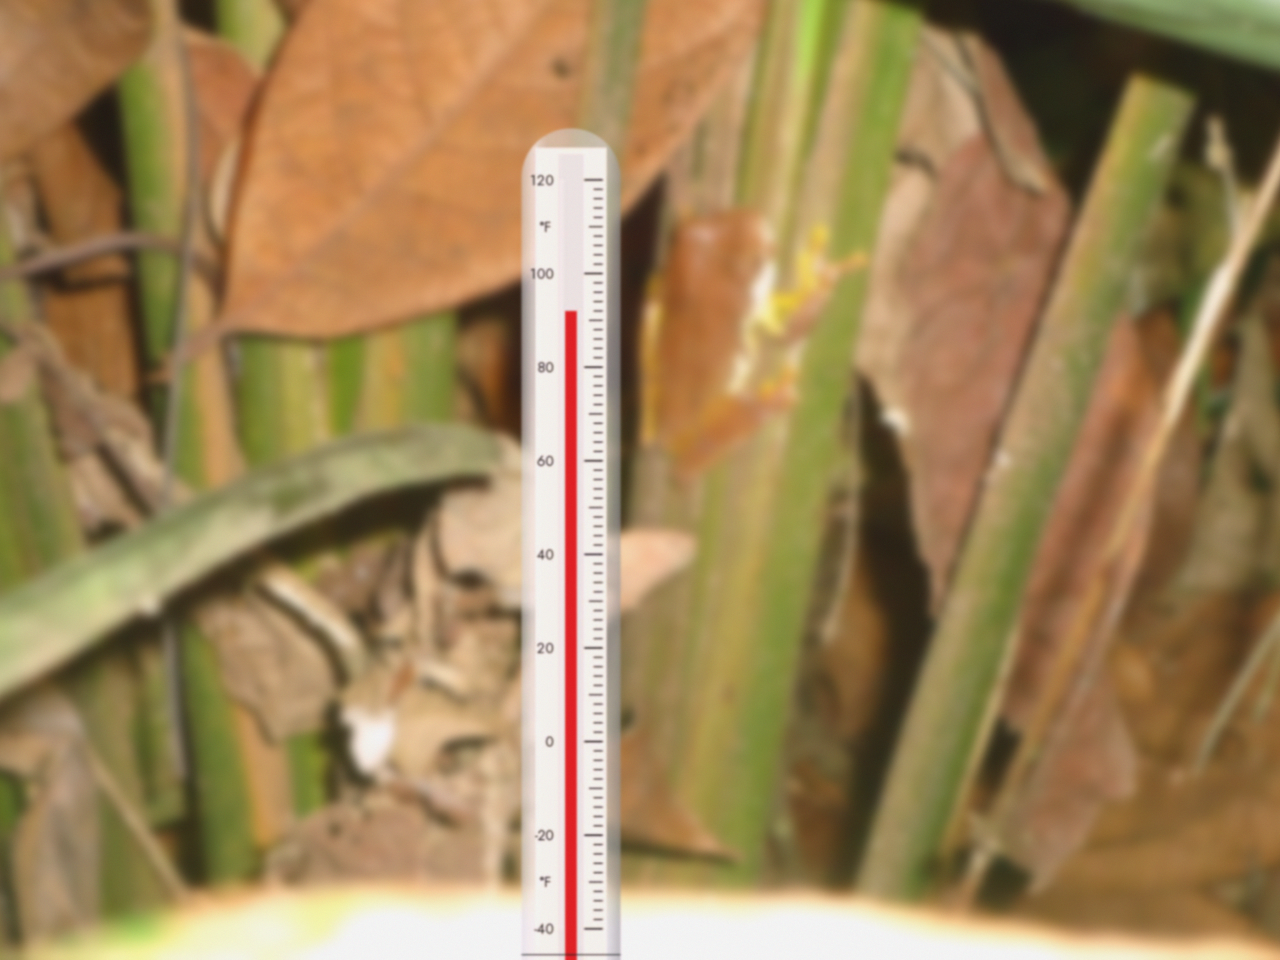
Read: **92** °F
